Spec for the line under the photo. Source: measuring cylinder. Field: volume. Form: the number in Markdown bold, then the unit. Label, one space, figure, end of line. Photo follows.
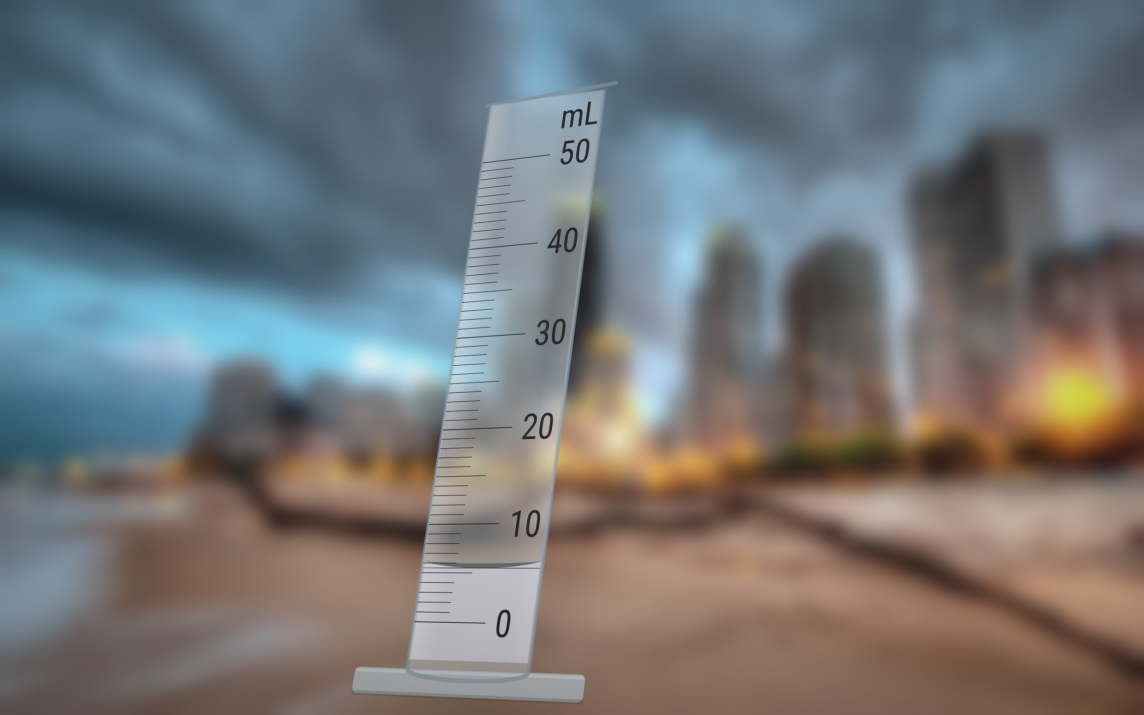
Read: **5.5** mL
